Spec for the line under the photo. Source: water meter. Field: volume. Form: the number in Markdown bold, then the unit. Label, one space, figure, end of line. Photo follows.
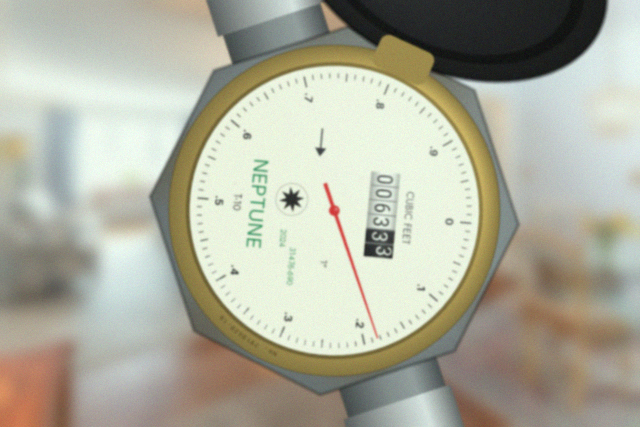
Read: **6333.18** ft³
